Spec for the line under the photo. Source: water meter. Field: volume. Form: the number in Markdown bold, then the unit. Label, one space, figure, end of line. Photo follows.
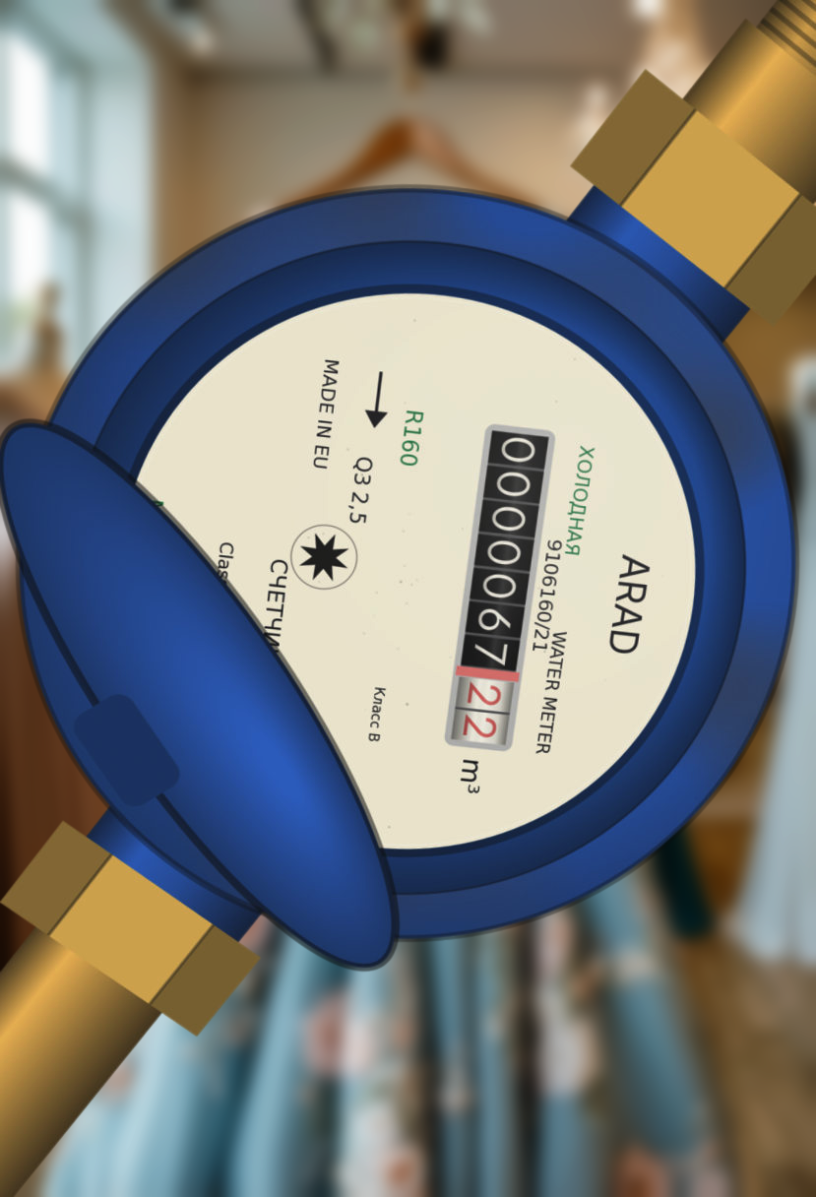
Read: **67.22** m³
